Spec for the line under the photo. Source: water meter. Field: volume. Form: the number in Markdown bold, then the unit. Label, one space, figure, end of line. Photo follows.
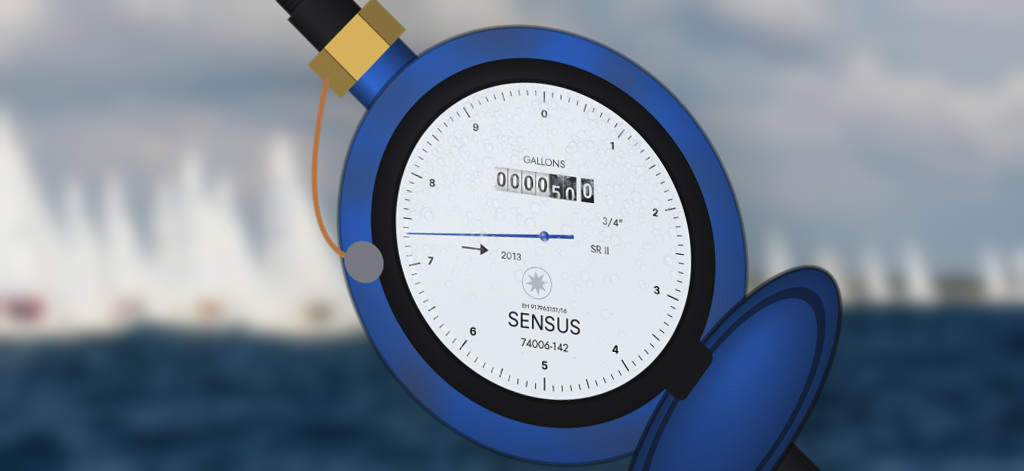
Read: **497.3** gal
